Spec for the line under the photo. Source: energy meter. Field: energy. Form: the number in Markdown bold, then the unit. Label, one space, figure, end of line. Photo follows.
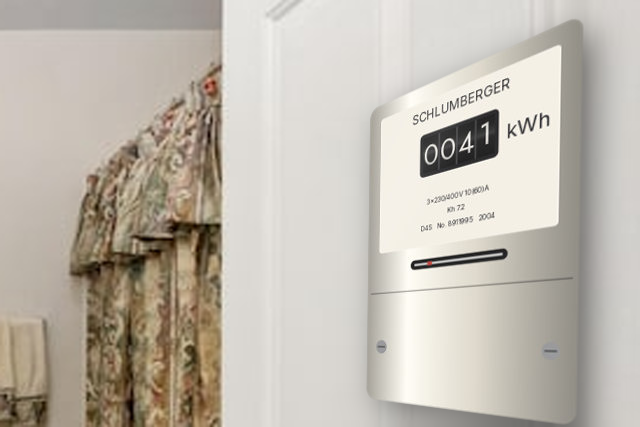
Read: **41** kWh
